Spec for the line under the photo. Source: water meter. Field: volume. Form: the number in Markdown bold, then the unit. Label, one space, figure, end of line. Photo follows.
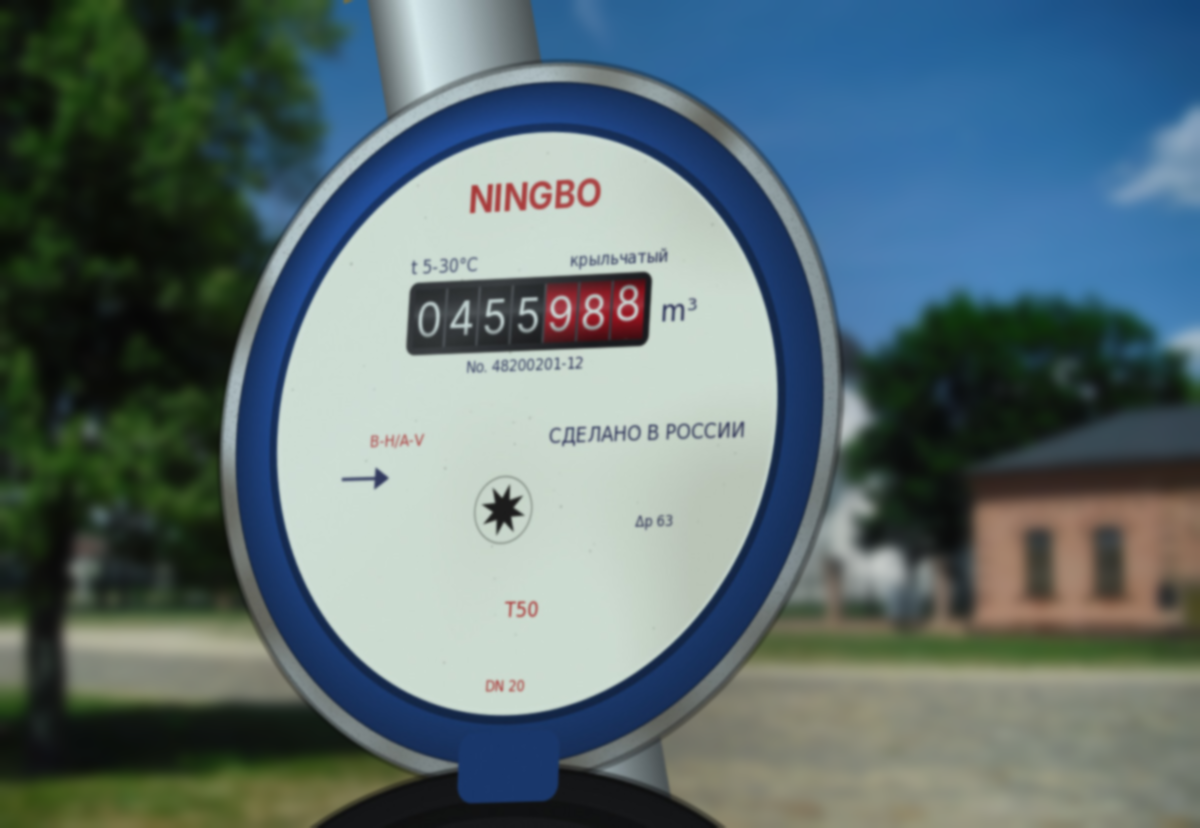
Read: **455.988** m³
